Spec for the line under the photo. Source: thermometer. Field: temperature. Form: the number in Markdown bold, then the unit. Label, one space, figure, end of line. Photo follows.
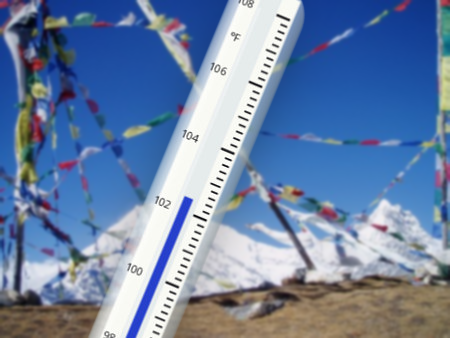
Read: **102.4** °F
